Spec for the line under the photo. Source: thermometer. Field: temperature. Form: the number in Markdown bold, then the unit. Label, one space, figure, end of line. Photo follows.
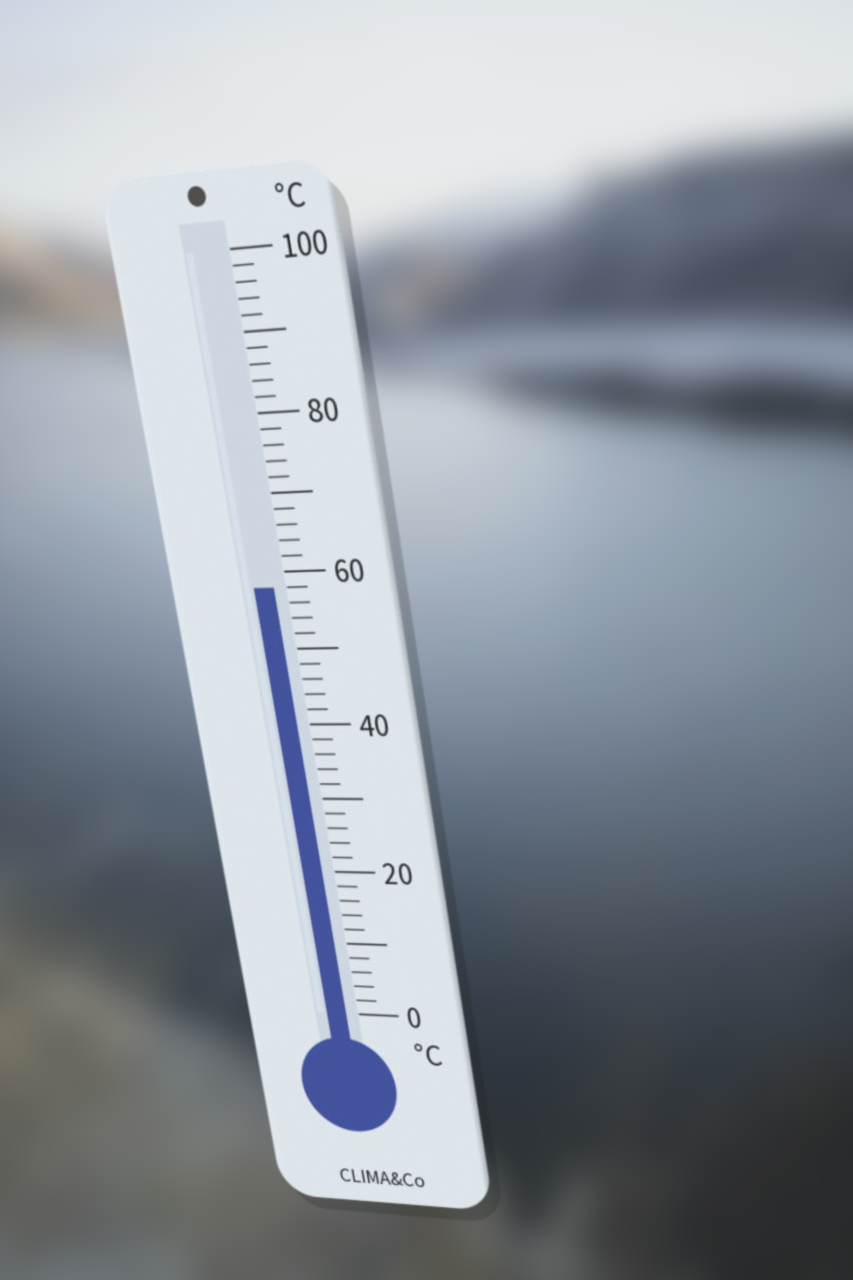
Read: **58** °C
